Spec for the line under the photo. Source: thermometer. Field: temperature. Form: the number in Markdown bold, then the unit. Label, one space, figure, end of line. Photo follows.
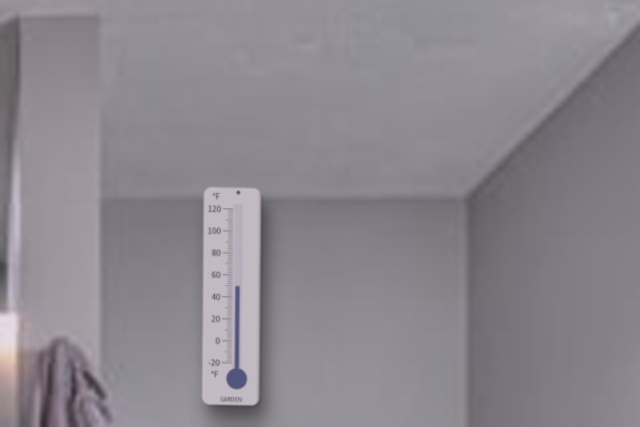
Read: **50** °F
